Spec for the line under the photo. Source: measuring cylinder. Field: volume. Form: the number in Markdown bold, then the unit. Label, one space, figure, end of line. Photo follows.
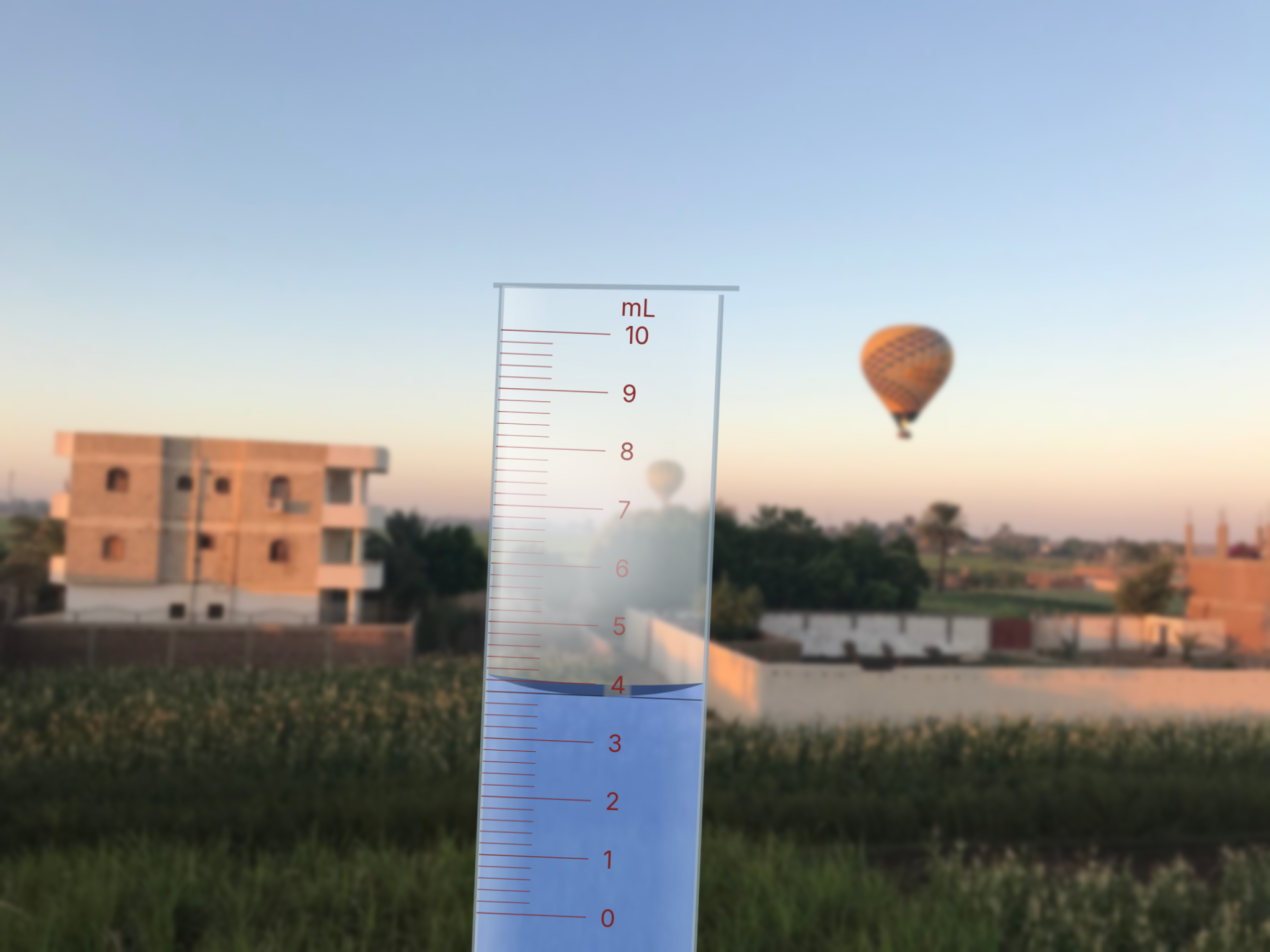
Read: **3.8** mL
